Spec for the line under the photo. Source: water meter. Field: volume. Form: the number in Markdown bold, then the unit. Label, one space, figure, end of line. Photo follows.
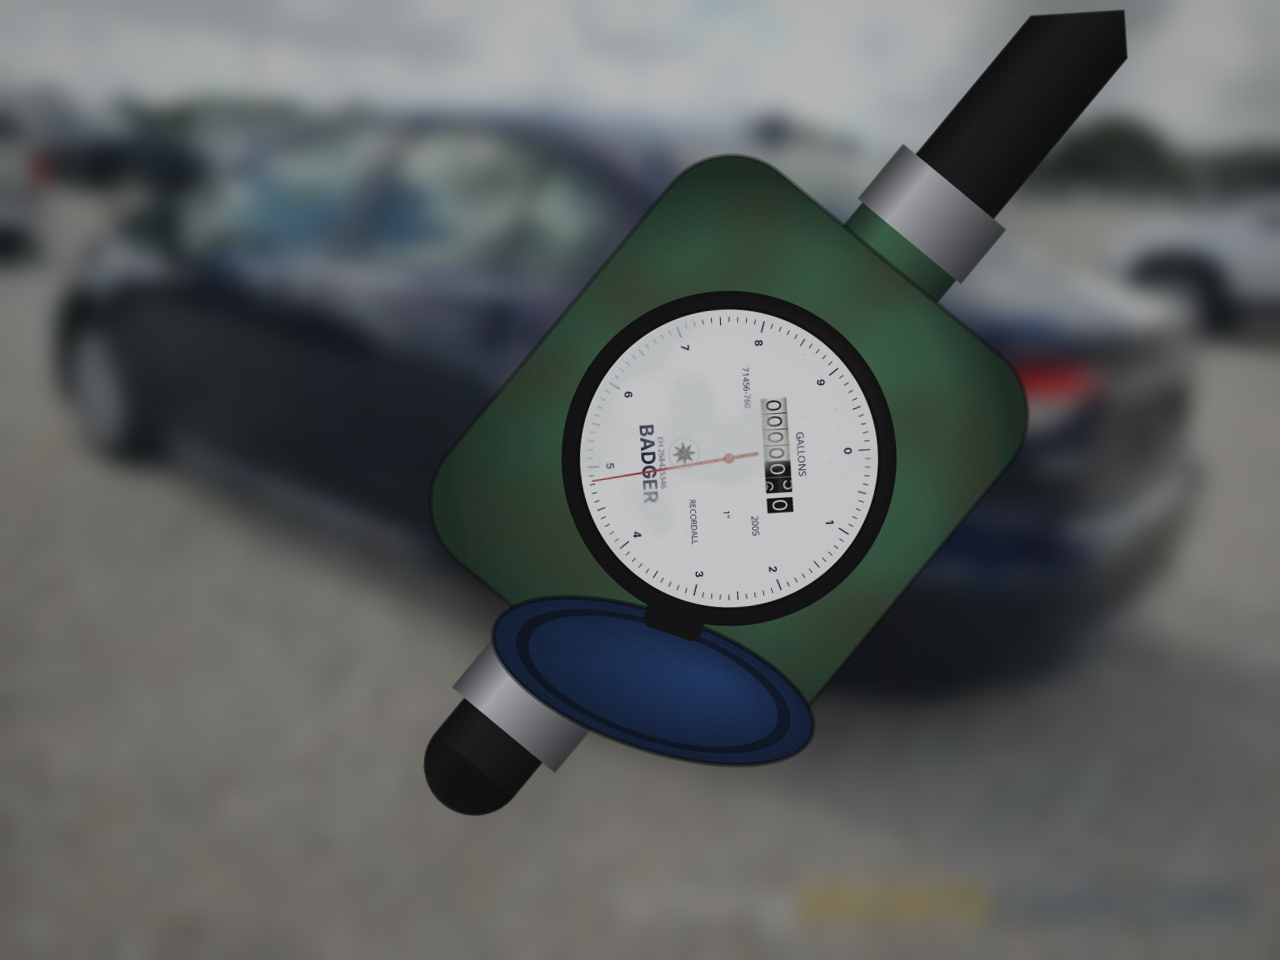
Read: **54.8** gal
